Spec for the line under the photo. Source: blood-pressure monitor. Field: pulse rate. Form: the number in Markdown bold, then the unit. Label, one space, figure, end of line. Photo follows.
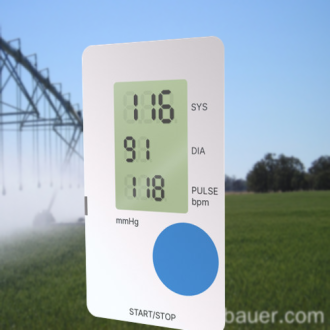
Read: **118** bpm
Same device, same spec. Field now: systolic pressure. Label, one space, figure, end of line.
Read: **116** mmHg
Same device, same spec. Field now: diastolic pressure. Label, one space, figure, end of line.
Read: **91** mmHg
